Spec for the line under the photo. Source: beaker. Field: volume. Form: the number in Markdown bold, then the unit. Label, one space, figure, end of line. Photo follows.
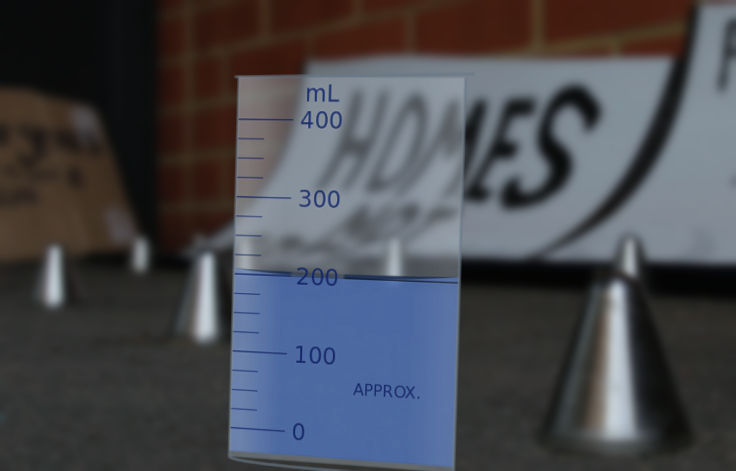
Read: **200** mL
